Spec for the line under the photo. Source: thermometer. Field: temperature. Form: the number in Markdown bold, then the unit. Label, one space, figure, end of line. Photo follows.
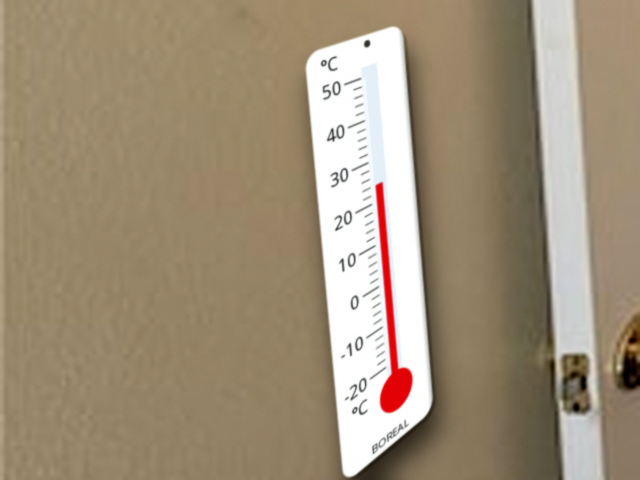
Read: **24** °C
